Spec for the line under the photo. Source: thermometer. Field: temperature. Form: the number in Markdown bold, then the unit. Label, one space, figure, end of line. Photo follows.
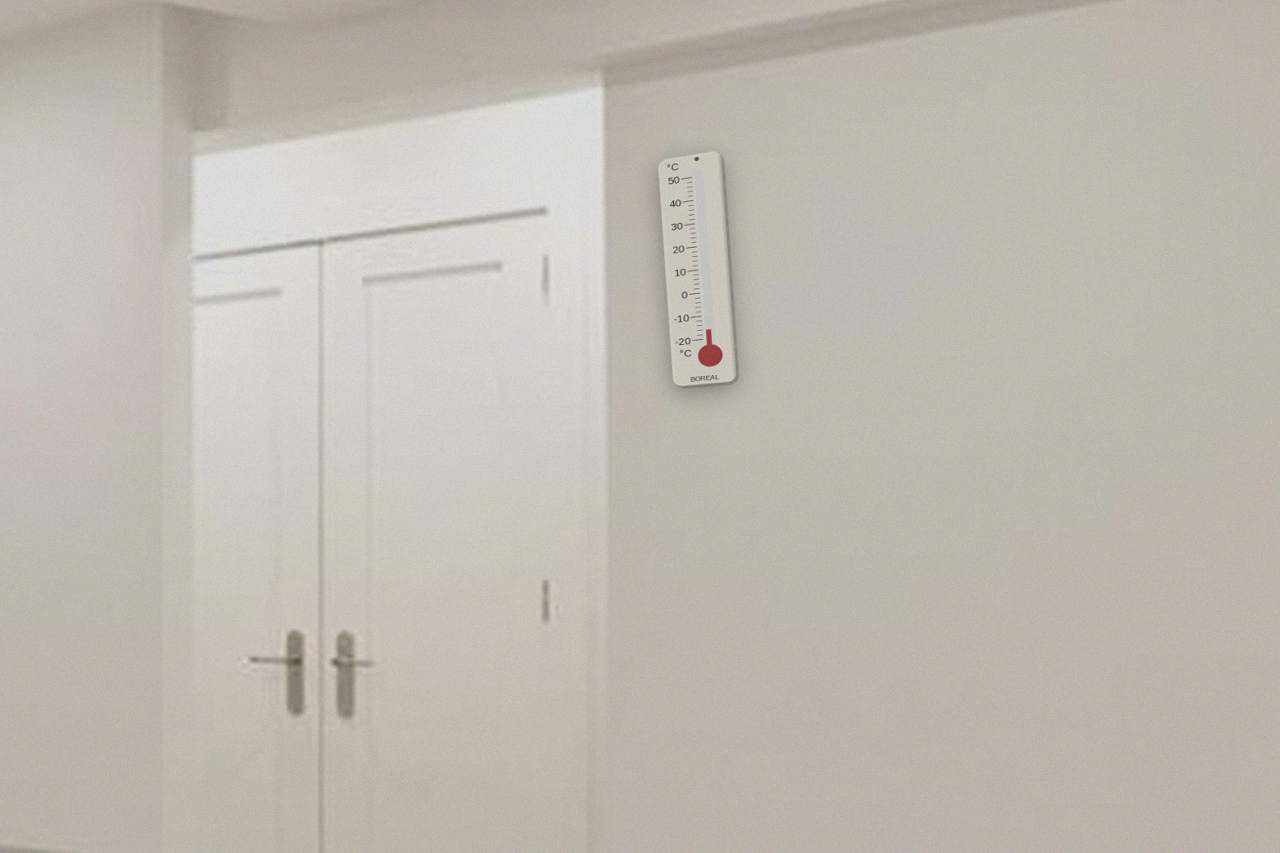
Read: **-16** °C
